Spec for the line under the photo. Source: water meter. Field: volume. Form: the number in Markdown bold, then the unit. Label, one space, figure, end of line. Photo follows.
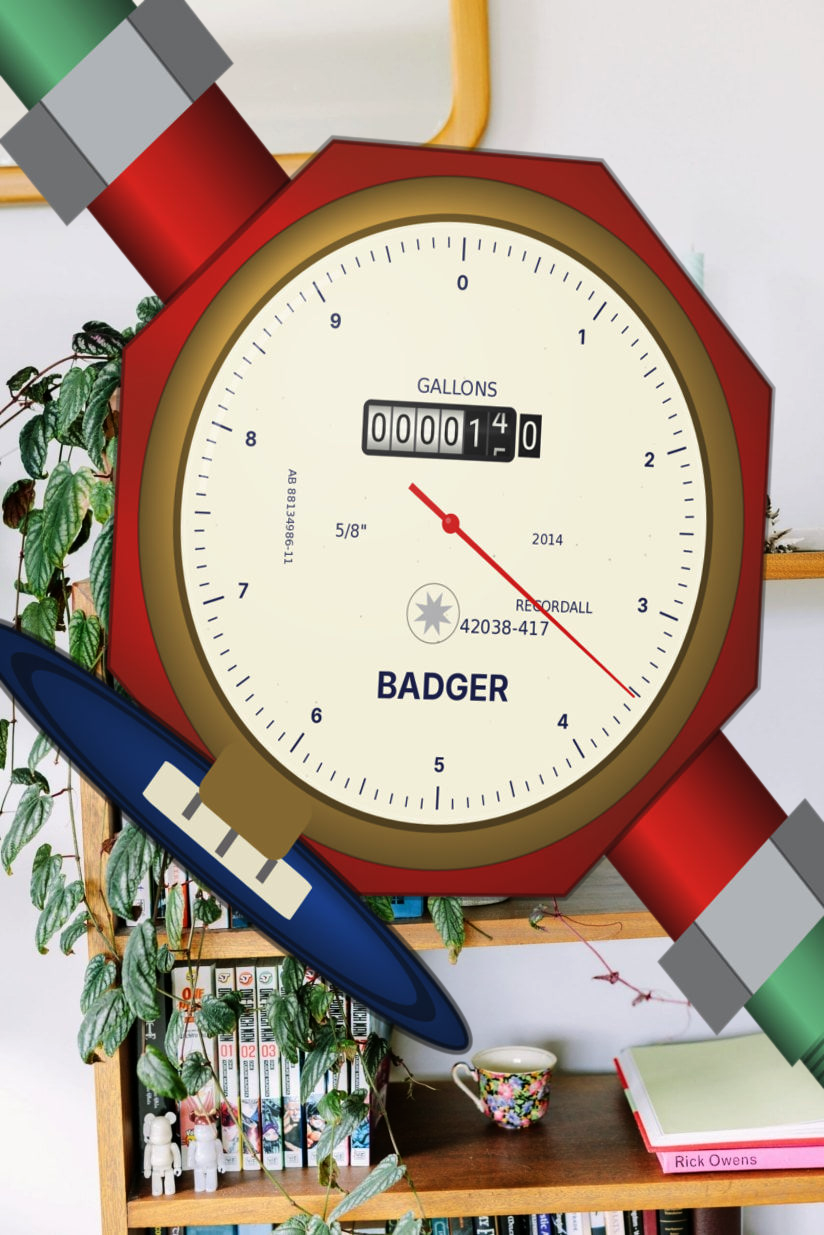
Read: **143.5** gal
